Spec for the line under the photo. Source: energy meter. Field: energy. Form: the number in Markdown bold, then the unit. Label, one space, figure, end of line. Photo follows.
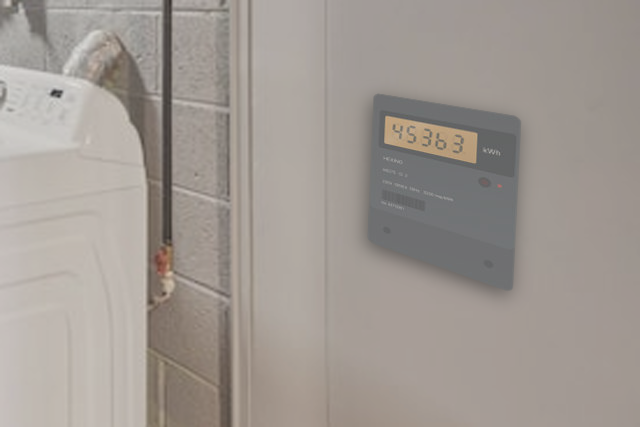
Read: **45363** kWh
